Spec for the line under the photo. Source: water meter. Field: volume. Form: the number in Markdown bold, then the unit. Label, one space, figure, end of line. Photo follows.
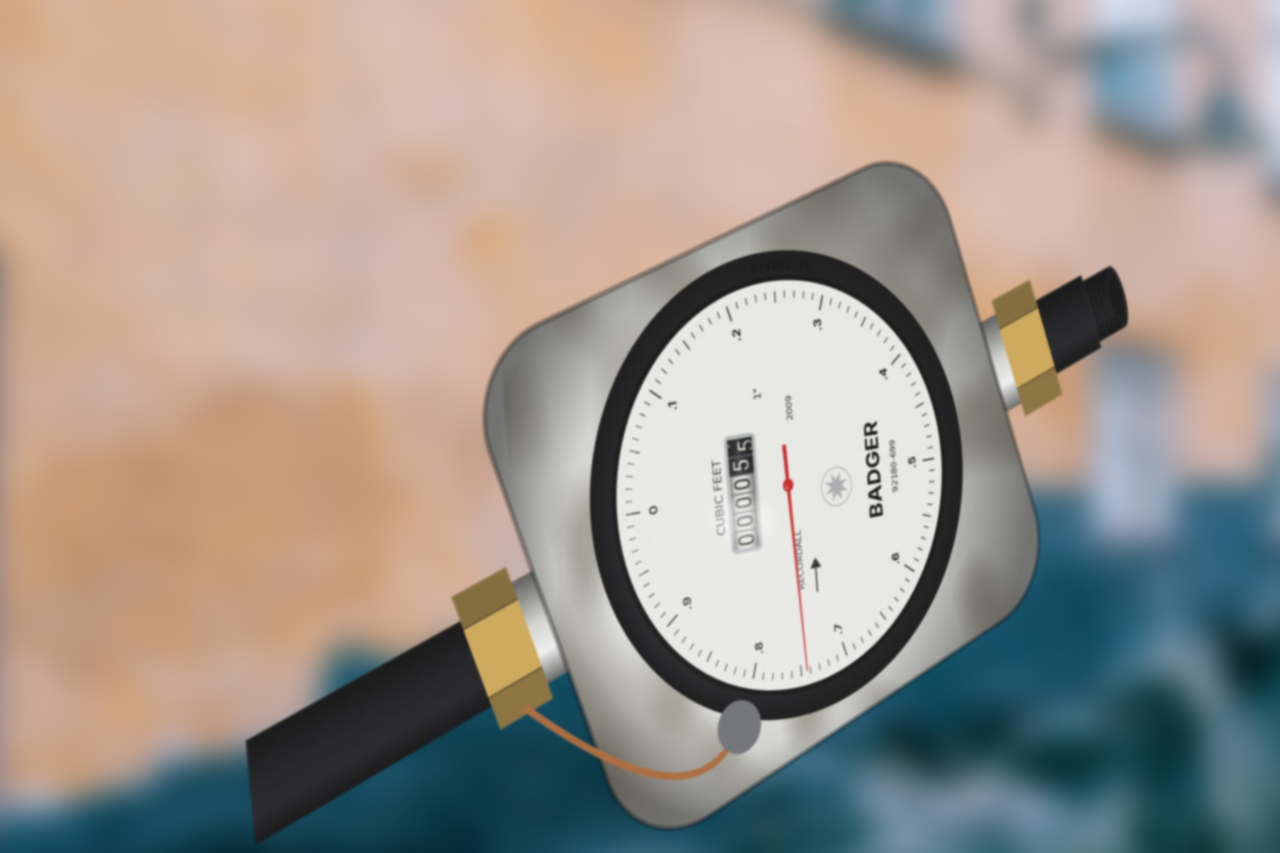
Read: **54.74** ft³
